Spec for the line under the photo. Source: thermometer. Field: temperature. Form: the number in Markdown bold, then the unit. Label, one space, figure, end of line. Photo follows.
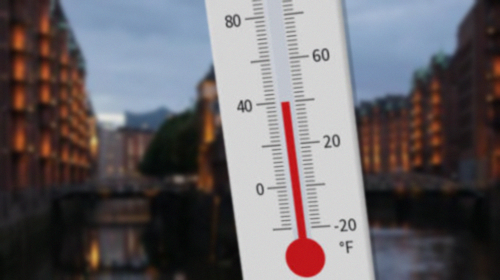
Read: **40** °F
